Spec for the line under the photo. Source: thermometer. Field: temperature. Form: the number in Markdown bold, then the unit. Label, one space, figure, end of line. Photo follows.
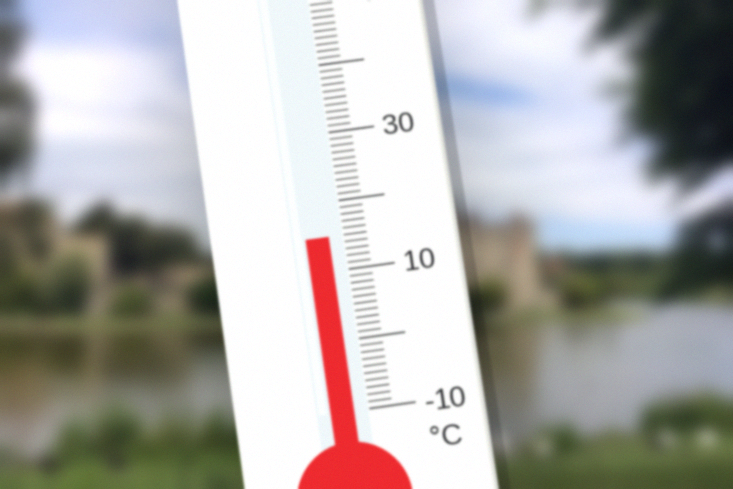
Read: **15** °C
